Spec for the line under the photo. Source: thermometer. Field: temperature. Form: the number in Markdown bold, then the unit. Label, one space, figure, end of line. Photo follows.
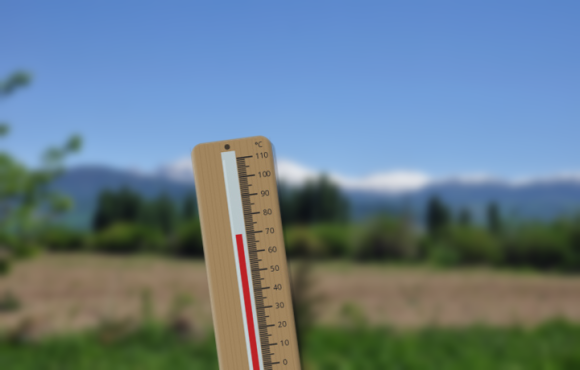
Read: **70** °C
